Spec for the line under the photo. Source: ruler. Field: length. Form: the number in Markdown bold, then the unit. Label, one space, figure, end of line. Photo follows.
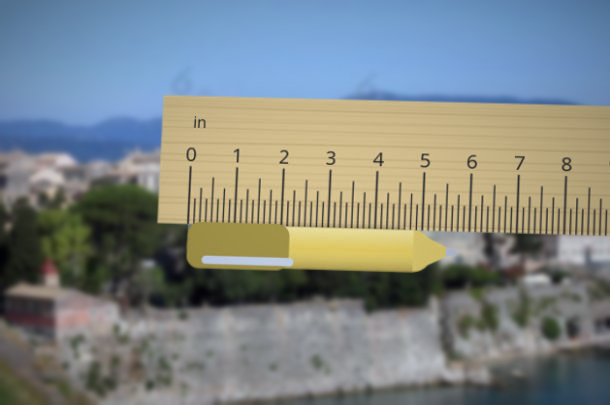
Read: **5.75** in
